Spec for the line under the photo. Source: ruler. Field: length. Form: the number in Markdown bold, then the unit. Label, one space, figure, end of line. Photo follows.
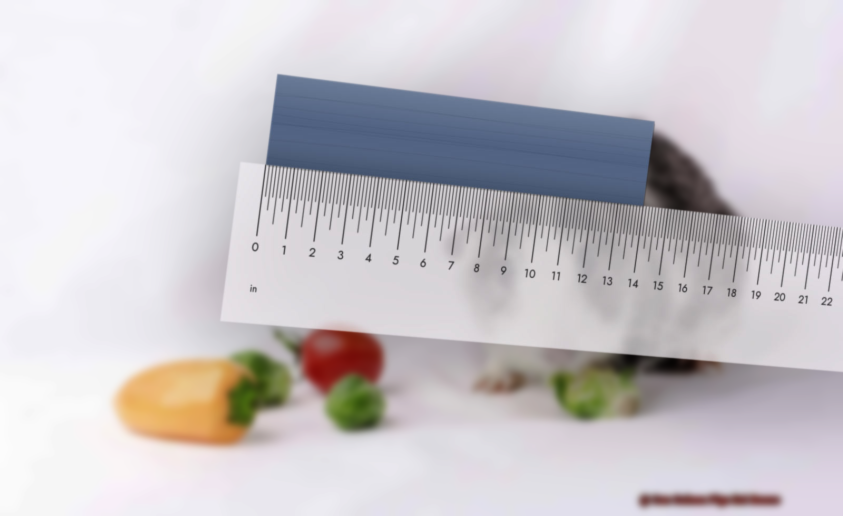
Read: **14** in
